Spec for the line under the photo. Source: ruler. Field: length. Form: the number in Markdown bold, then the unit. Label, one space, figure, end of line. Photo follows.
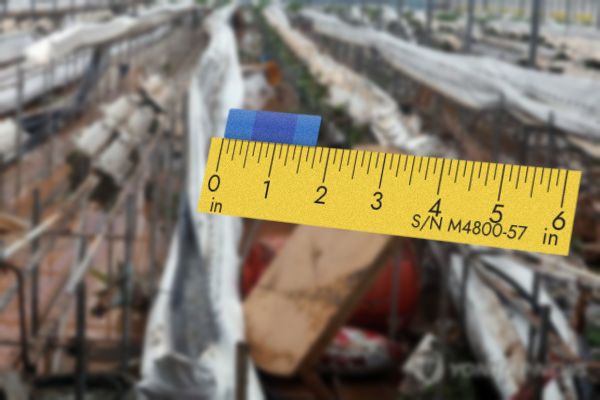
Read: **1.75** in
